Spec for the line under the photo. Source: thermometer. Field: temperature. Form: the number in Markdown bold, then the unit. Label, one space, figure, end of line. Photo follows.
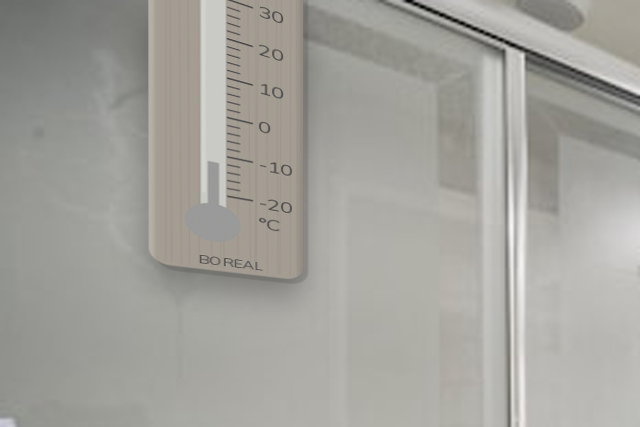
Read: **-12** °C
